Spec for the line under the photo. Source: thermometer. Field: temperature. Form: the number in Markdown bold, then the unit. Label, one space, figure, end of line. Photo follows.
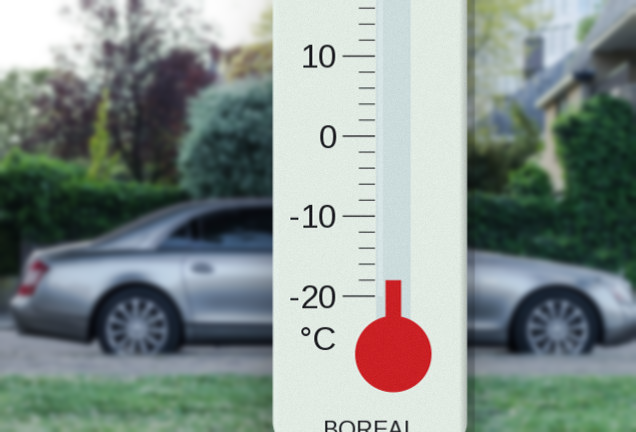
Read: **-18** °C
